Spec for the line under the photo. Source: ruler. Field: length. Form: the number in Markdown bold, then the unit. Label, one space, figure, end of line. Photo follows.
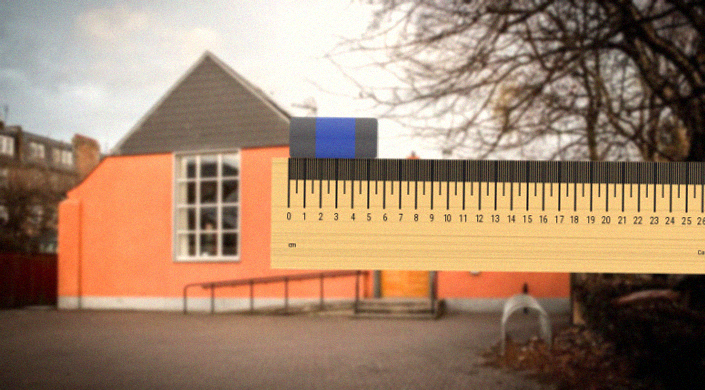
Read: **5.5** cm
